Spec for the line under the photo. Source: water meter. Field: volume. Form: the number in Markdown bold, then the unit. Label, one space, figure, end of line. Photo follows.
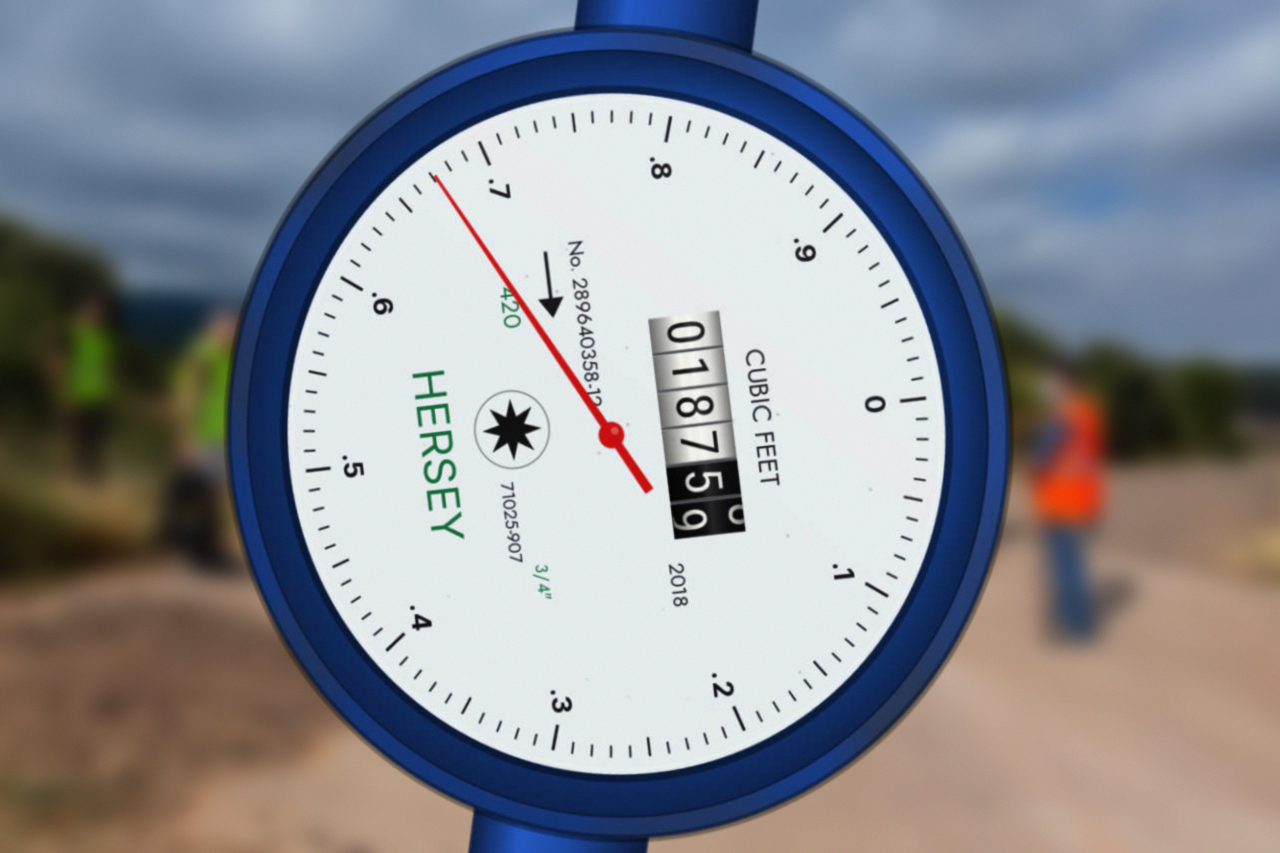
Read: **18758.67** ft³
